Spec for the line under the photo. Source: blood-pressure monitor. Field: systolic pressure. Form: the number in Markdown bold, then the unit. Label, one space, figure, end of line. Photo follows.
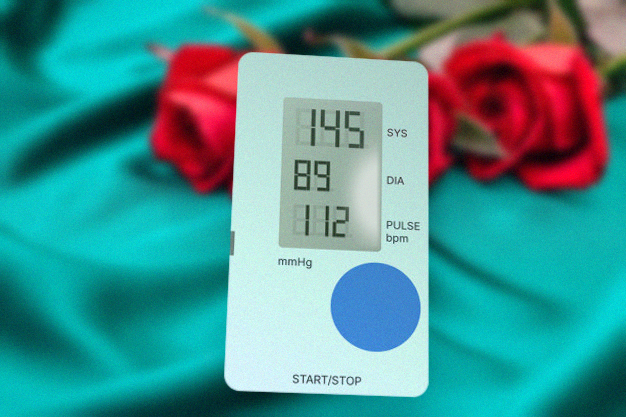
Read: **145** mmHg
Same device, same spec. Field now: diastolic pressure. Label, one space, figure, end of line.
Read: **89** mmHg
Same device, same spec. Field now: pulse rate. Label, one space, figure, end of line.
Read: **112** bpm
